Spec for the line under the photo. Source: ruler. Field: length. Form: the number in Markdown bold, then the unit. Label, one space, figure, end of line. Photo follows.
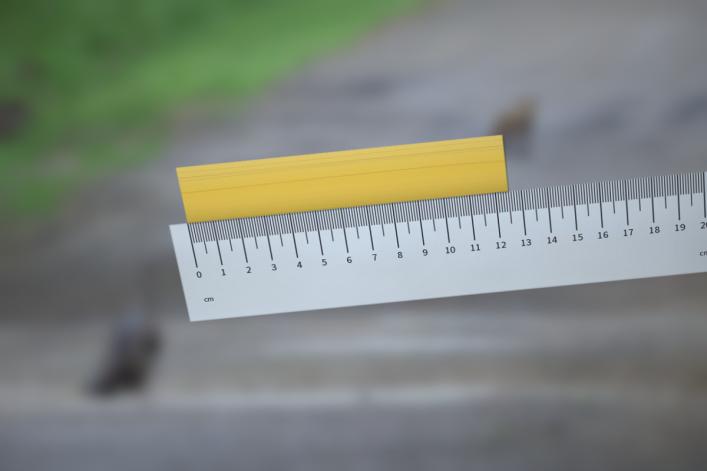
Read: **12.5** cm
